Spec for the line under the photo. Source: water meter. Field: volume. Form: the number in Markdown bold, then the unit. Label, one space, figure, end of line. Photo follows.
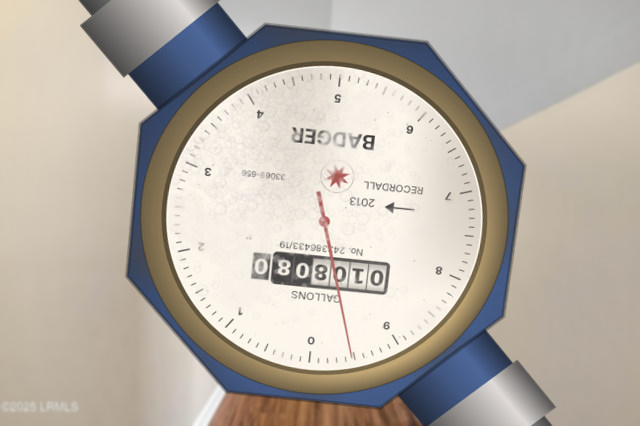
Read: **108079.5** gal
